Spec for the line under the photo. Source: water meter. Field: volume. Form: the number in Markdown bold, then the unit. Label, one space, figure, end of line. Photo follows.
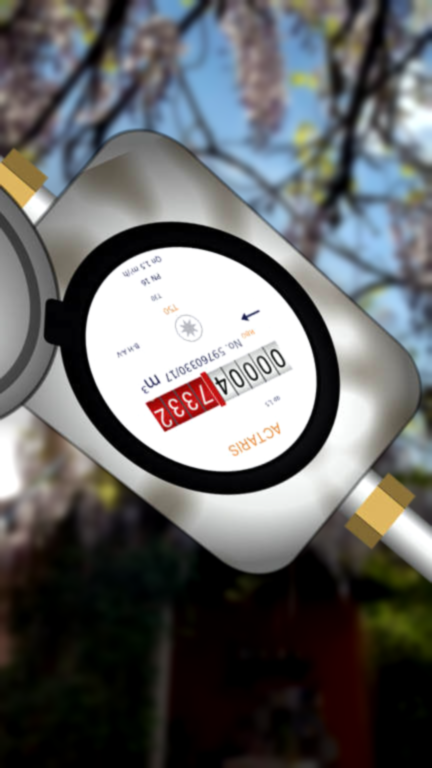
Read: **4.7332** m³
